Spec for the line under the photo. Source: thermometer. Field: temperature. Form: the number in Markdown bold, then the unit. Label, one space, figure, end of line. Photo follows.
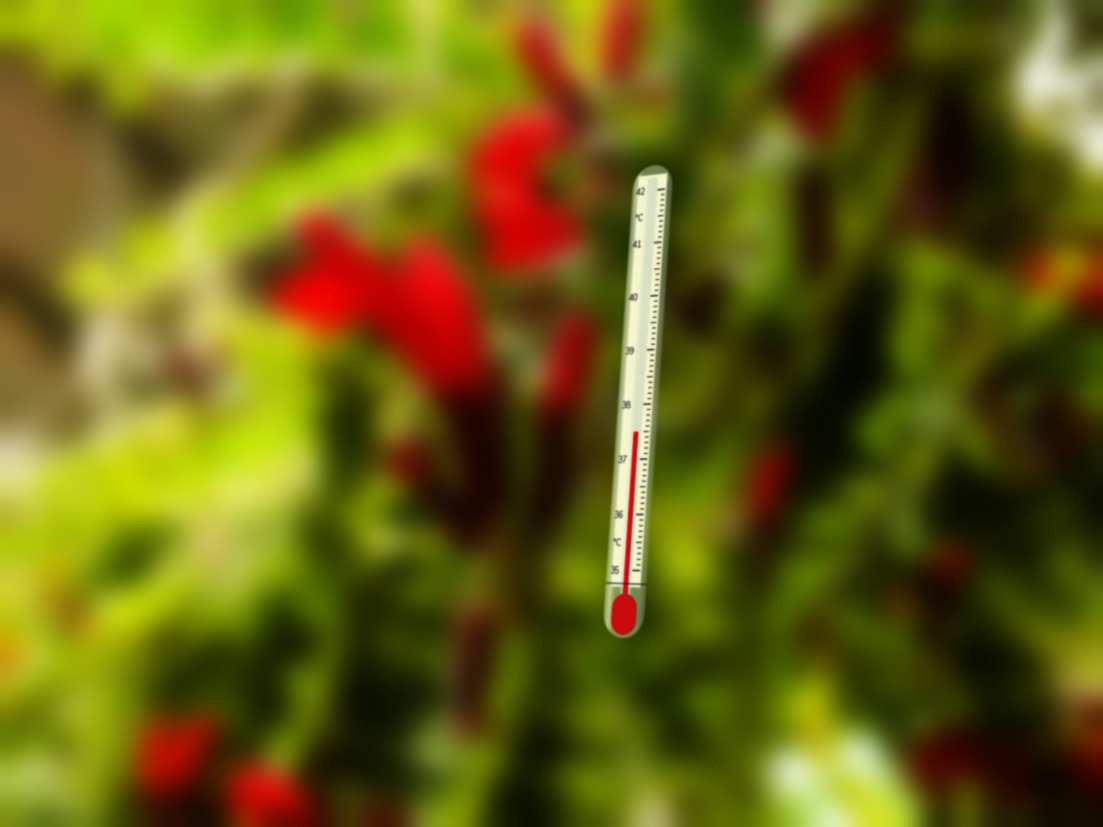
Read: **37.5** °C
